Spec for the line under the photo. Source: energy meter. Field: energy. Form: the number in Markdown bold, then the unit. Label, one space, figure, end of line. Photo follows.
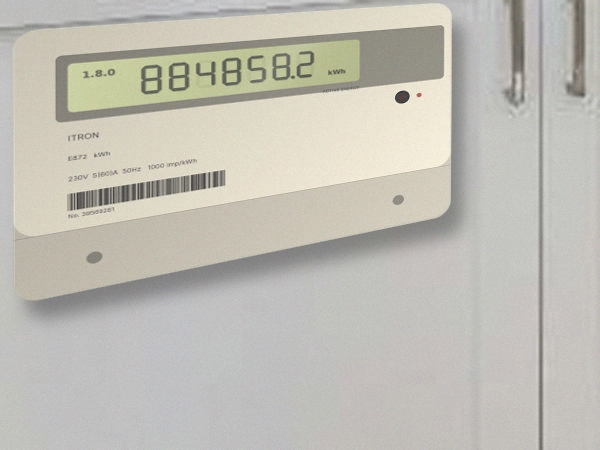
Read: **884858.2** kWh
